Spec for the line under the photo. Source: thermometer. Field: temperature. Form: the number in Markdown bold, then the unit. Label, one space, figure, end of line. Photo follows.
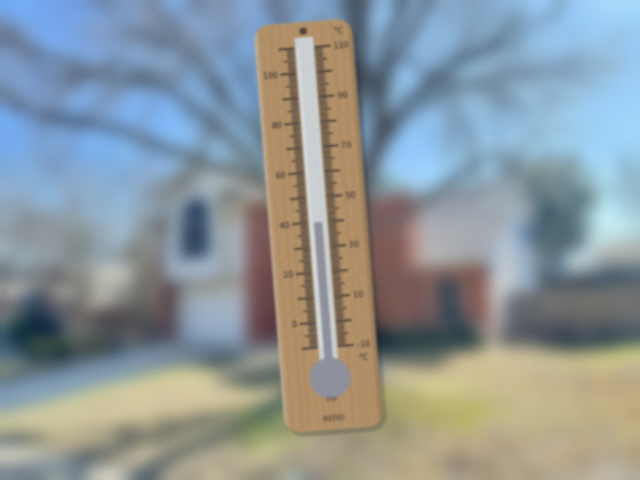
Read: **40** °C
